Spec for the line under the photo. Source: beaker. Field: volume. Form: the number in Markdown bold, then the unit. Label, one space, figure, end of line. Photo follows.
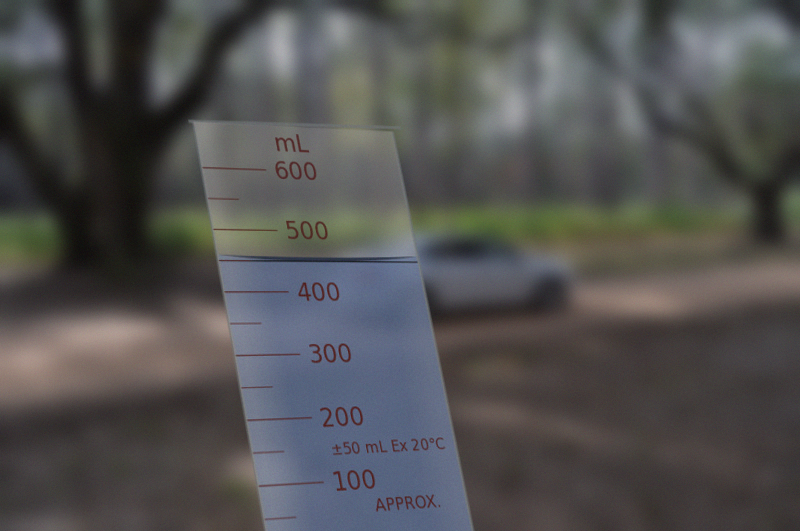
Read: **450** mL
